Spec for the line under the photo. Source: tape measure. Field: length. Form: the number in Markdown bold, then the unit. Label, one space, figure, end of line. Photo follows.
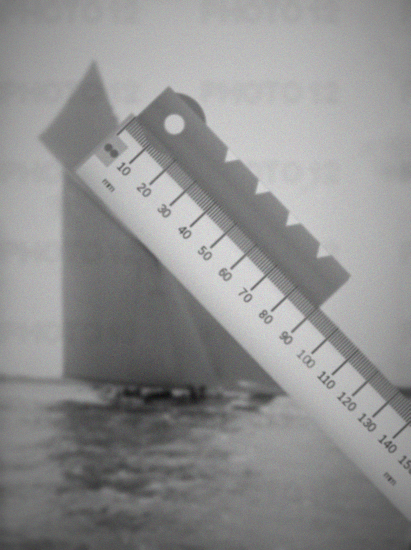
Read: **90** mm
